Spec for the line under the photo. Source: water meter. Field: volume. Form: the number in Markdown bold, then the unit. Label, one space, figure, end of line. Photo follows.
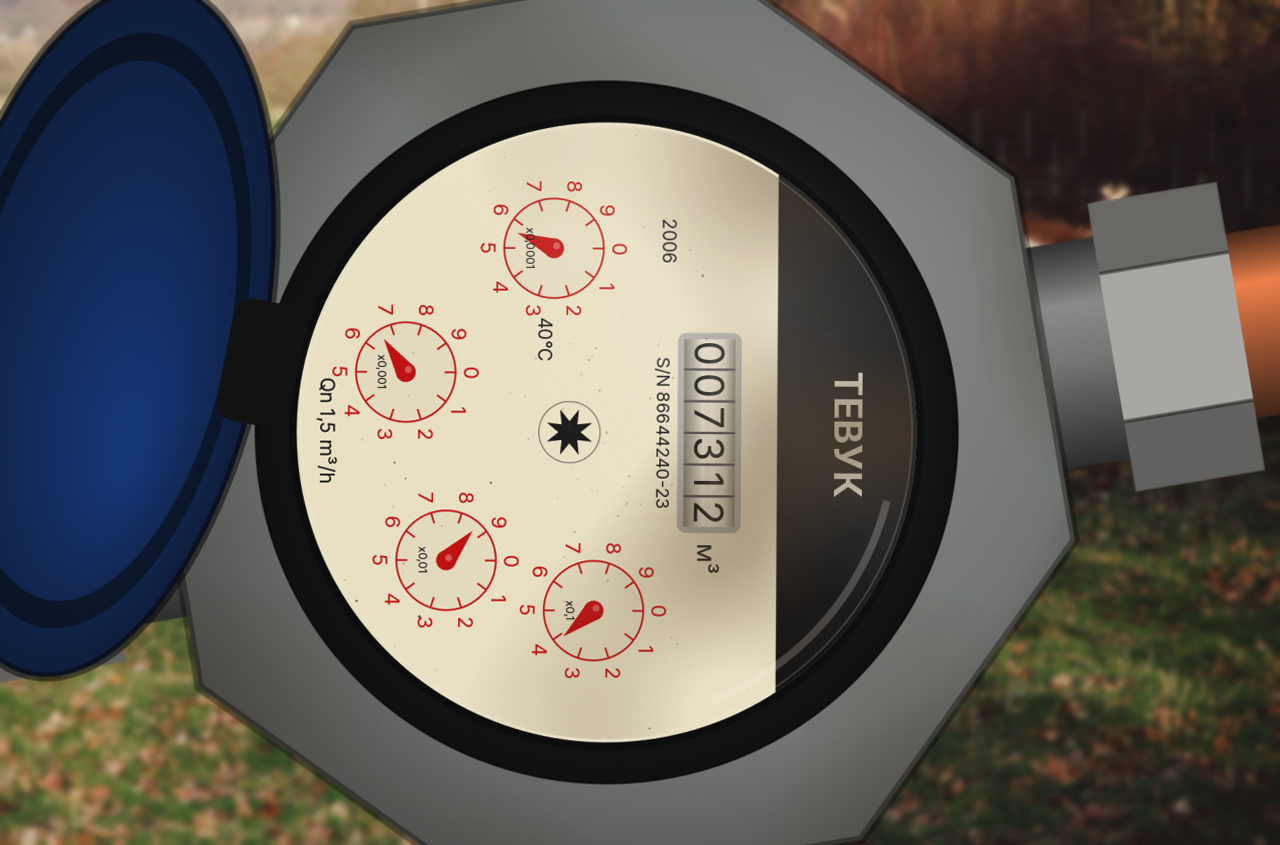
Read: **7312.3865** m³
